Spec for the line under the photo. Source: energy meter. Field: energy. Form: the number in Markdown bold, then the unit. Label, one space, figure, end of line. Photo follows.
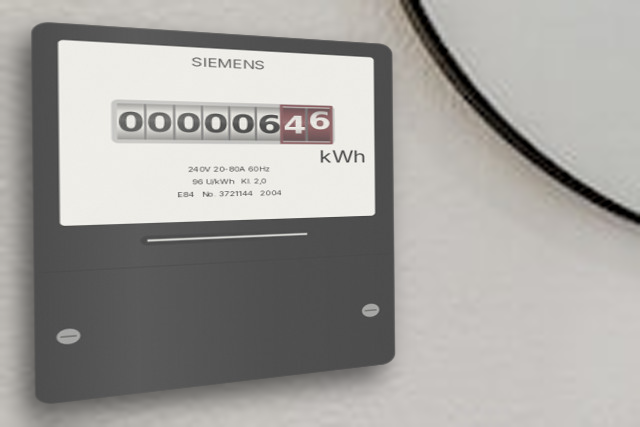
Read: **6.46** kWh
